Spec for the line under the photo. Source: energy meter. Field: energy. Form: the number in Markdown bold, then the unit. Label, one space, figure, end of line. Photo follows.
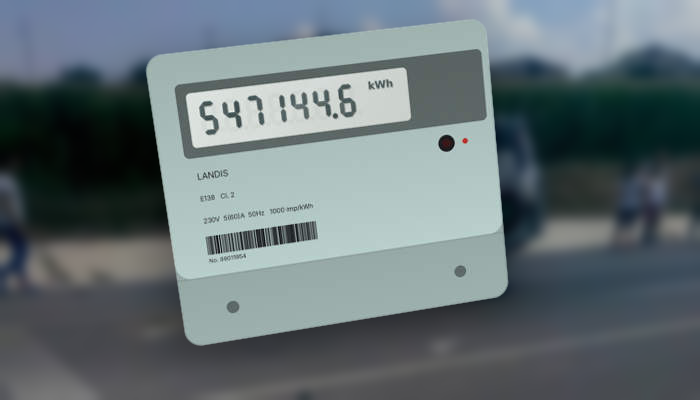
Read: **547144.6** kWh
